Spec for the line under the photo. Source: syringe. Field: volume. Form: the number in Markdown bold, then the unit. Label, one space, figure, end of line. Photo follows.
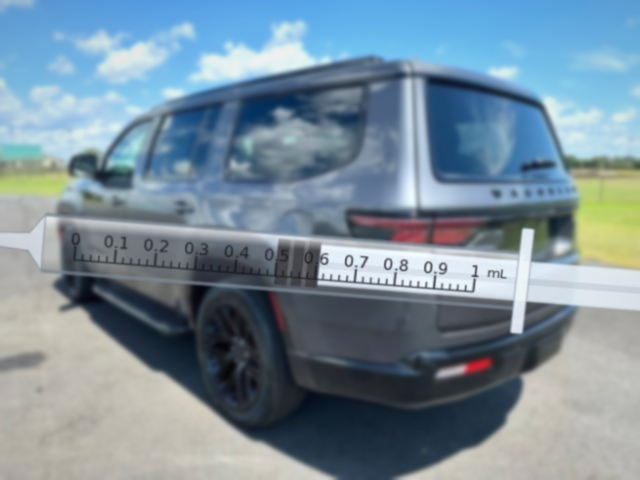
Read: **0.5** mL
